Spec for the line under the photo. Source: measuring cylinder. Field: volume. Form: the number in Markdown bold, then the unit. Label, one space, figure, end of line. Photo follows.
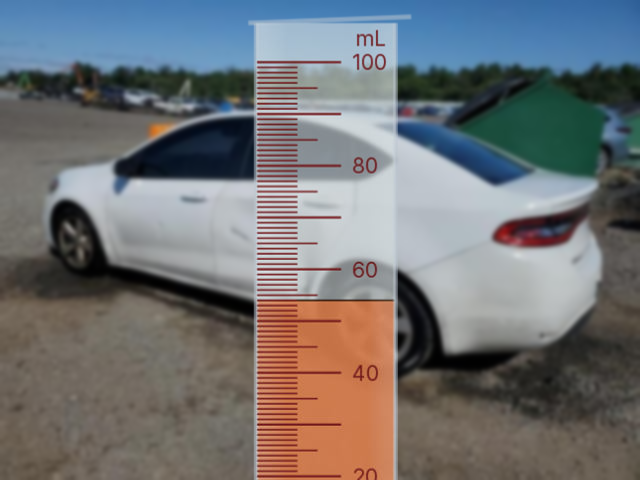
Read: **54** mL
